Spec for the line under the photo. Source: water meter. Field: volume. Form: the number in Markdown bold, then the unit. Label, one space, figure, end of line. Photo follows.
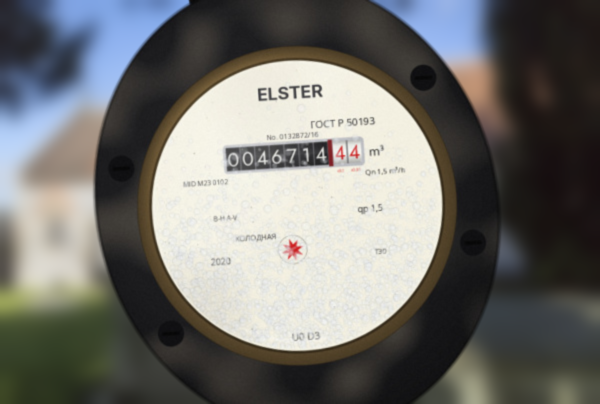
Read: **46714.44** m³
